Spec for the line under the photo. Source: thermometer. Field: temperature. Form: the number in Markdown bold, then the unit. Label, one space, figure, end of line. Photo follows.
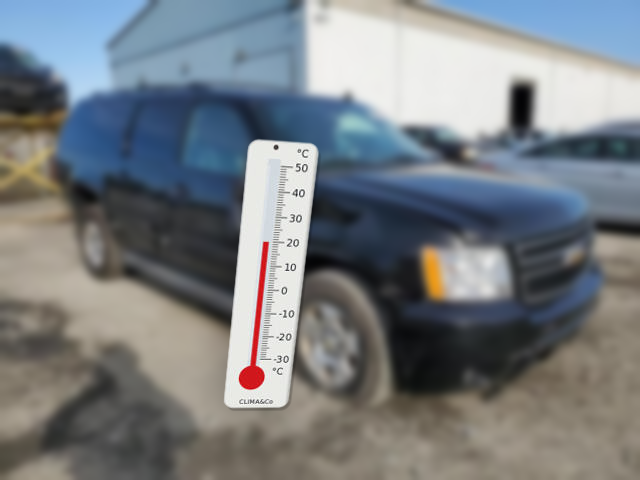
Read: **20** °C
